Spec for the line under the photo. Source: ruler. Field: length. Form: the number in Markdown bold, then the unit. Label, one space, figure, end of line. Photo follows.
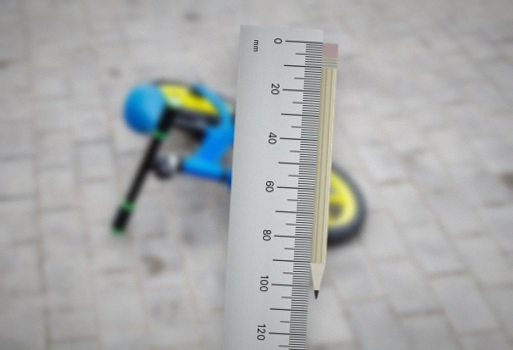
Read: **105** mm
